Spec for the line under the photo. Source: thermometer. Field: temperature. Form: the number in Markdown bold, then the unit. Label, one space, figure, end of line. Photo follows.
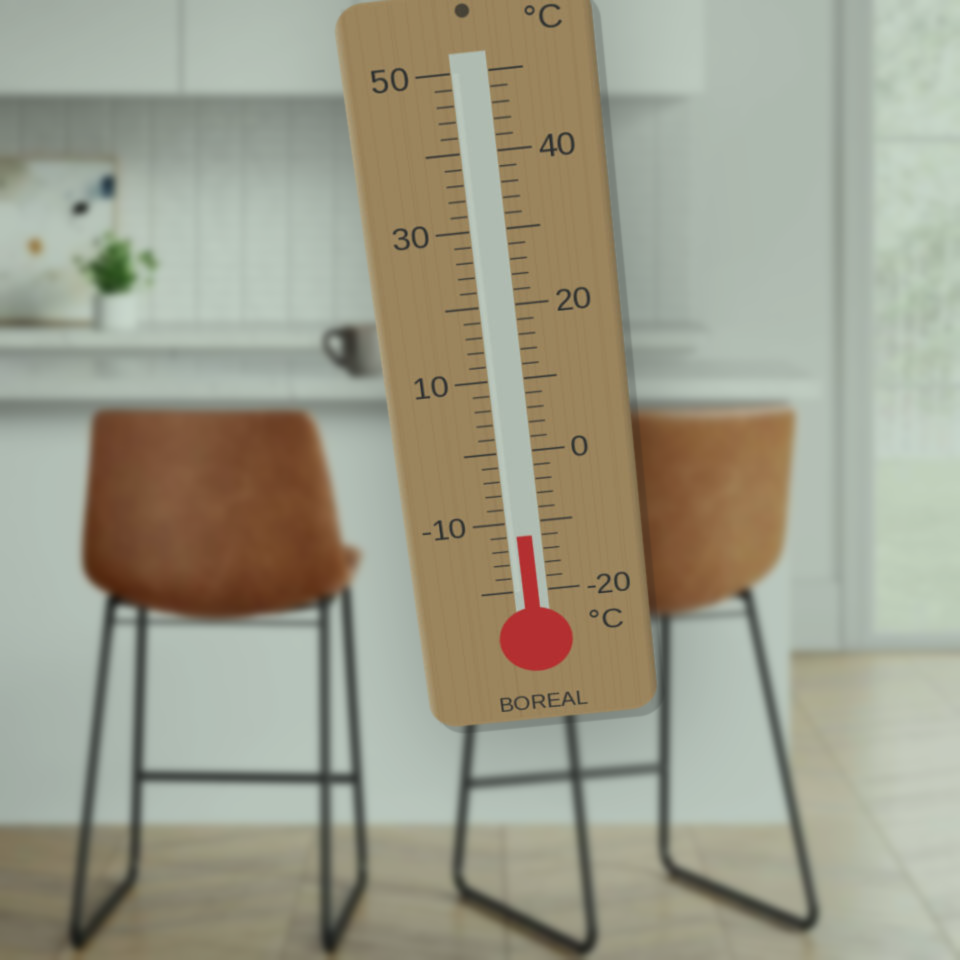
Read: **-12** °C
